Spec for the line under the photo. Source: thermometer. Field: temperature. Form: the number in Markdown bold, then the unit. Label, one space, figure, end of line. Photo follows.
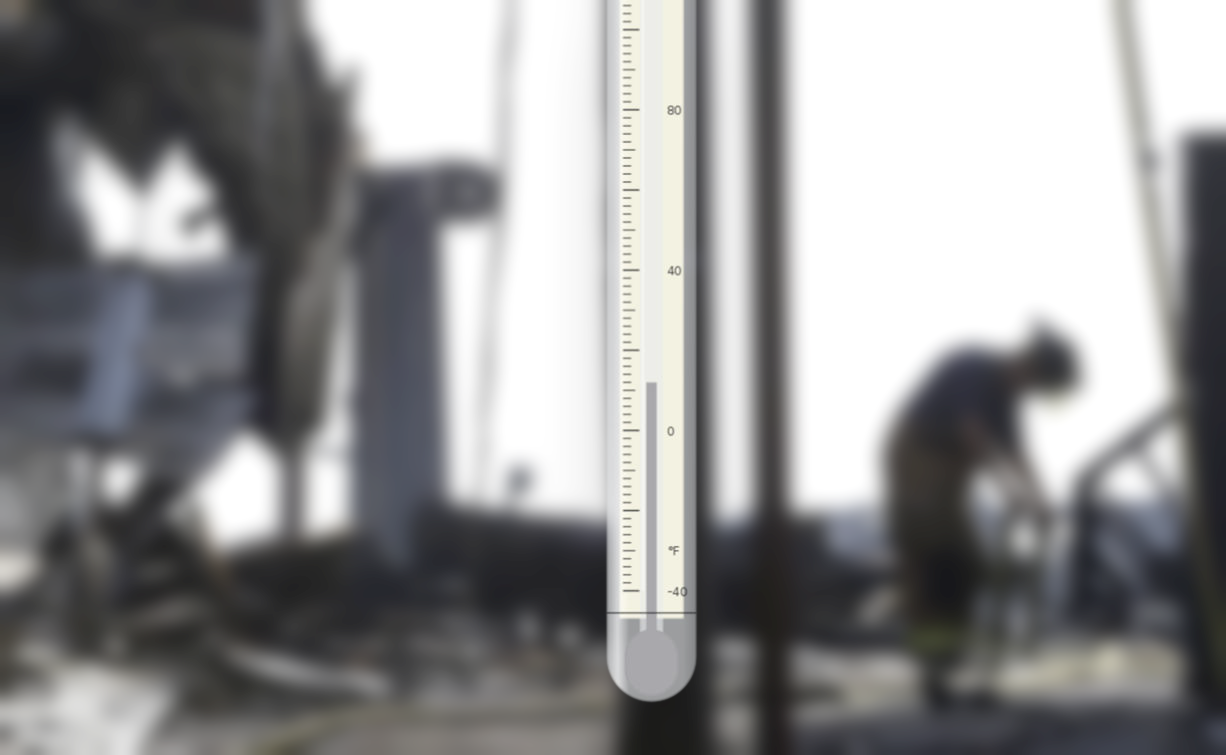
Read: **12** °F
